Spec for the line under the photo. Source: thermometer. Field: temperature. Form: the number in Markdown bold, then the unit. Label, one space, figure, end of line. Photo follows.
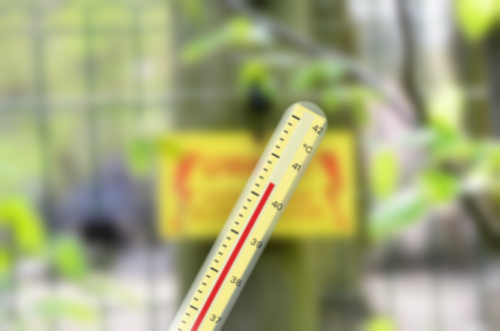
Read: **40.4** °C
